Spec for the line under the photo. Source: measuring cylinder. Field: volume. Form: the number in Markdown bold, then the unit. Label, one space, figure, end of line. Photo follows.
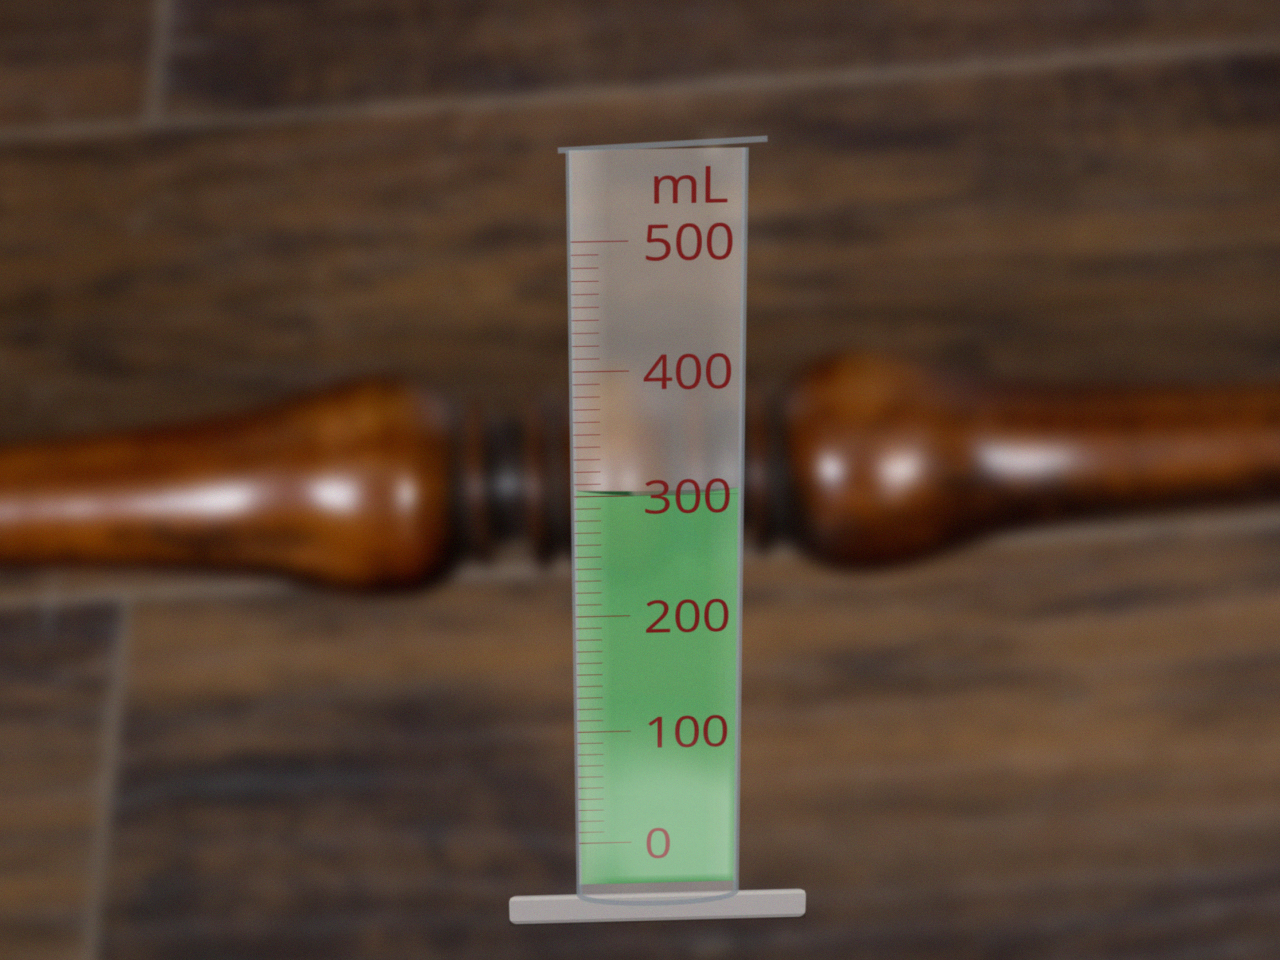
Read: **300** mL
